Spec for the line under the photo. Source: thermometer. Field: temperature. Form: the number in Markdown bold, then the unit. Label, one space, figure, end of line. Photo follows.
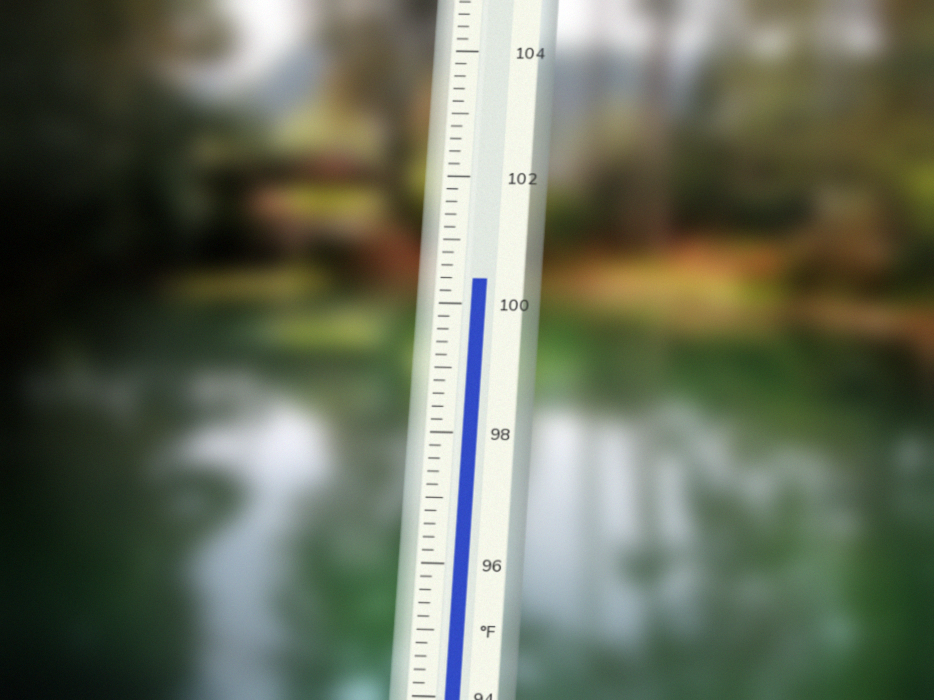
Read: **100.4** °F
